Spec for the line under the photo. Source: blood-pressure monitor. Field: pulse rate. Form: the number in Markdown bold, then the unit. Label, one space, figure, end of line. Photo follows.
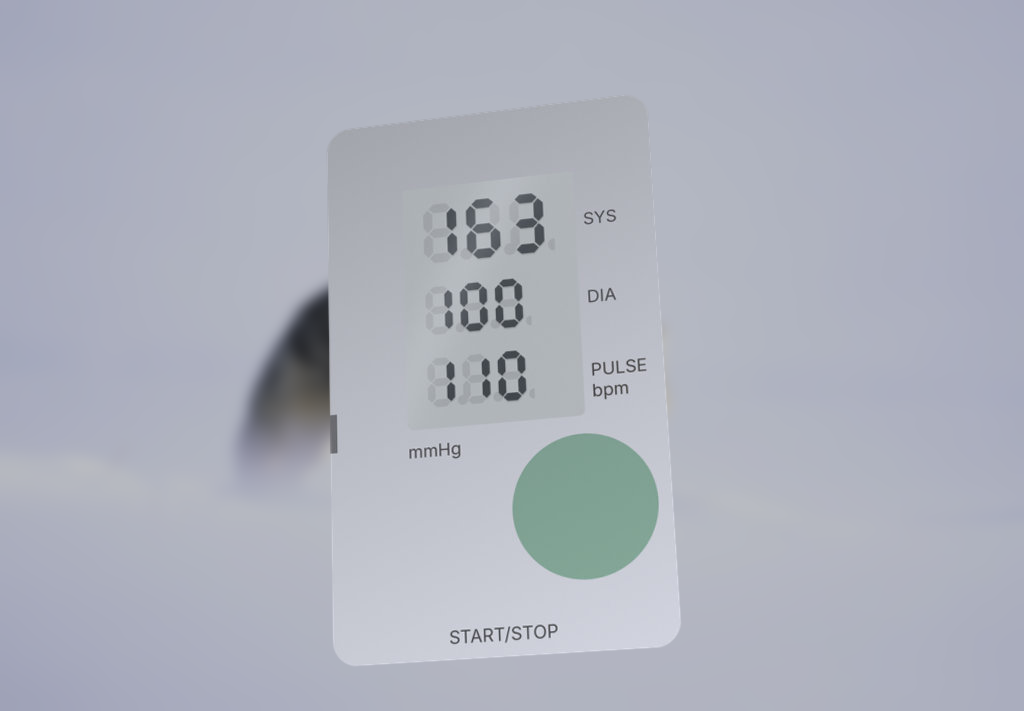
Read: **110** bpm
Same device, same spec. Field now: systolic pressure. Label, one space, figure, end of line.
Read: **163** mmHg
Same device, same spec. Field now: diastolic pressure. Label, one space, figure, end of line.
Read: **100** mmHg
